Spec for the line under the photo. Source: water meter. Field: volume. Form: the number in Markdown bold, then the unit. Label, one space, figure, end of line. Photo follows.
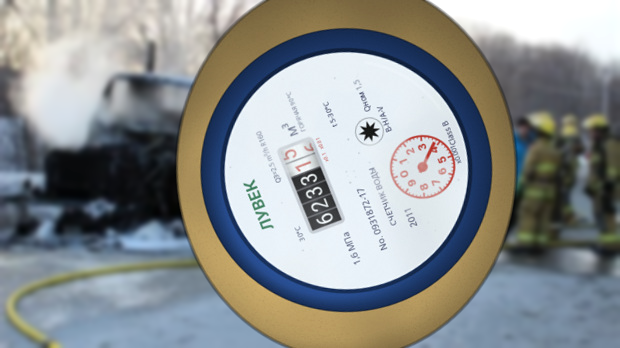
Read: **6233.153** m³
